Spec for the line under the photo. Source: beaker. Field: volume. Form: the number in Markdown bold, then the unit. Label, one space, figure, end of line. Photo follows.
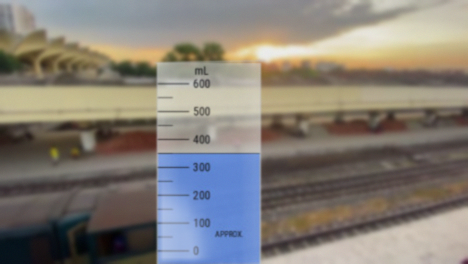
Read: **350** mL
